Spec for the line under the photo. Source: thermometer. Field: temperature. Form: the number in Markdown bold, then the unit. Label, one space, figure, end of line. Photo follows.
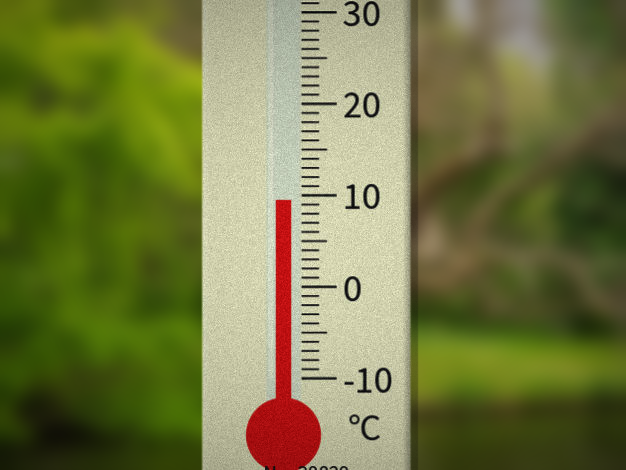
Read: **9.5** °C
